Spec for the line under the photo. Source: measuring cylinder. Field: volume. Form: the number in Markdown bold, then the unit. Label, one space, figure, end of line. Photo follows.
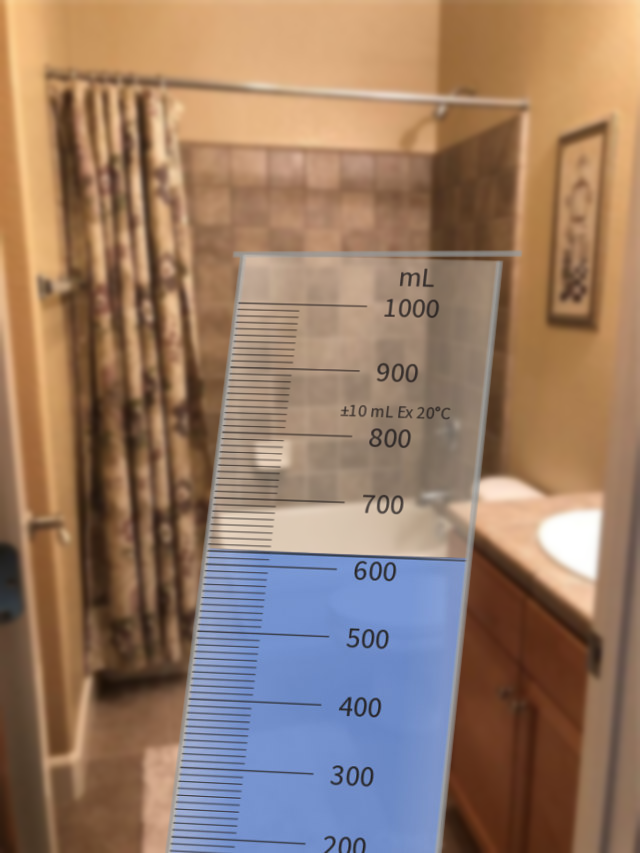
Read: **620** mL
